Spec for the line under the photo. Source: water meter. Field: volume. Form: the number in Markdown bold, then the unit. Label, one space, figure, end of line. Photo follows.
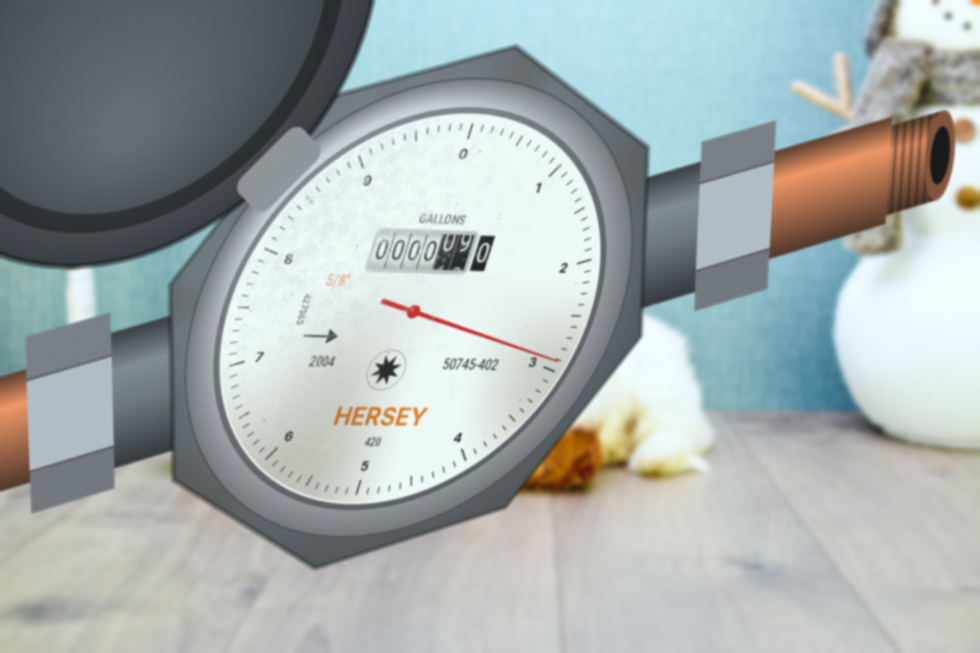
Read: **92.9** gal
